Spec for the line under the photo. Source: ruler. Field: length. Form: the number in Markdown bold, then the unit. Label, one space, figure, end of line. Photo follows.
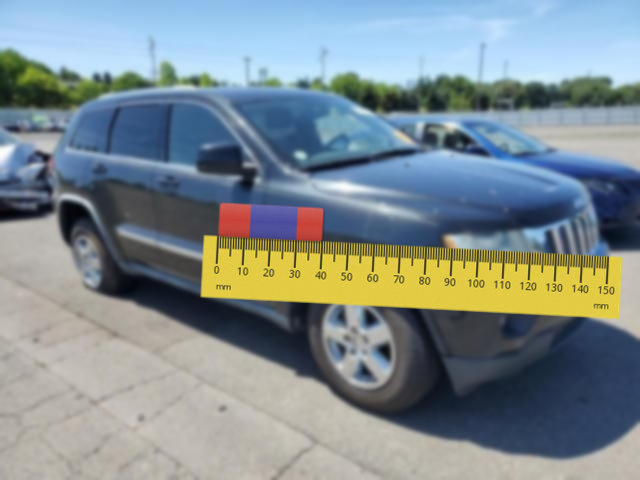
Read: **40** mm
